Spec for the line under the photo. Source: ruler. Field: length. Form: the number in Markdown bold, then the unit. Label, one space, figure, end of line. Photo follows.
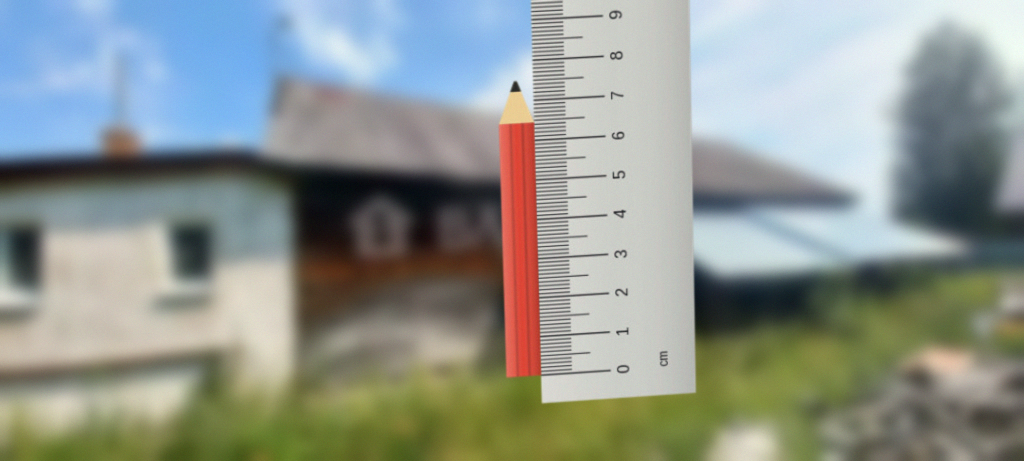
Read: **7.5** cm
